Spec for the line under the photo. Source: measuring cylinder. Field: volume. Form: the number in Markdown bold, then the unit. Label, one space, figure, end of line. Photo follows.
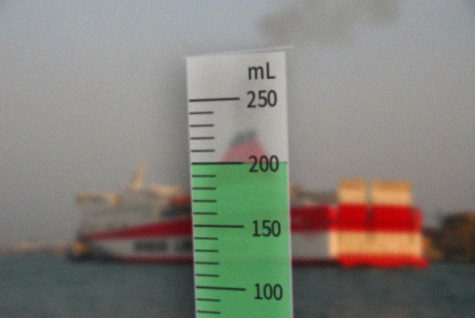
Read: **200** mL
